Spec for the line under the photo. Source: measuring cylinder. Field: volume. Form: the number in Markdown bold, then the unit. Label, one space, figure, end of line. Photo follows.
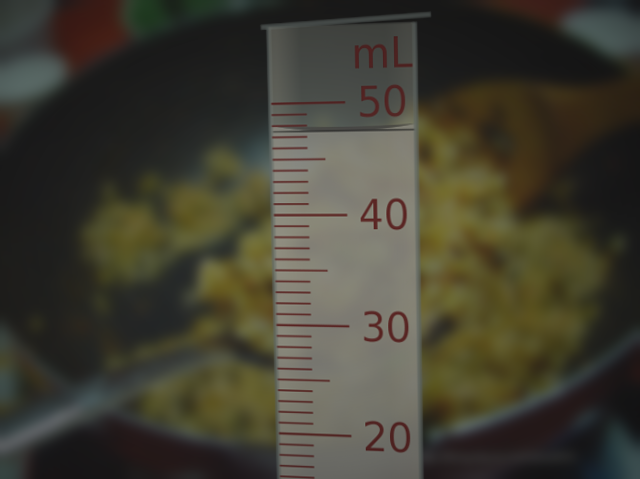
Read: **47.5** mL
